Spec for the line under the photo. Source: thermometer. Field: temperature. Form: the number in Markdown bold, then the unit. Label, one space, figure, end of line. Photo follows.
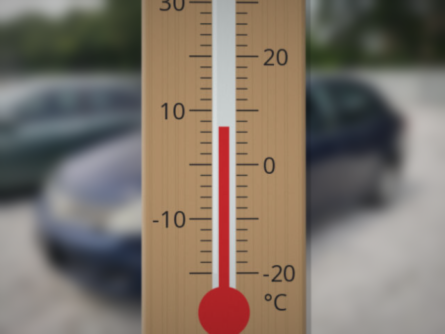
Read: **7** °C
